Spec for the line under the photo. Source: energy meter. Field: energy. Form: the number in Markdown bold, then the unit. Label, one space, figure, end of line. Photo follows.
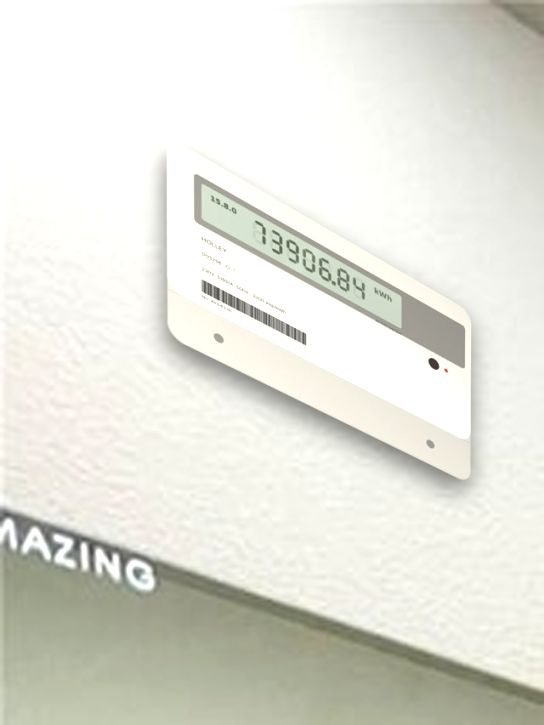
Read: **73906.84** kWh
